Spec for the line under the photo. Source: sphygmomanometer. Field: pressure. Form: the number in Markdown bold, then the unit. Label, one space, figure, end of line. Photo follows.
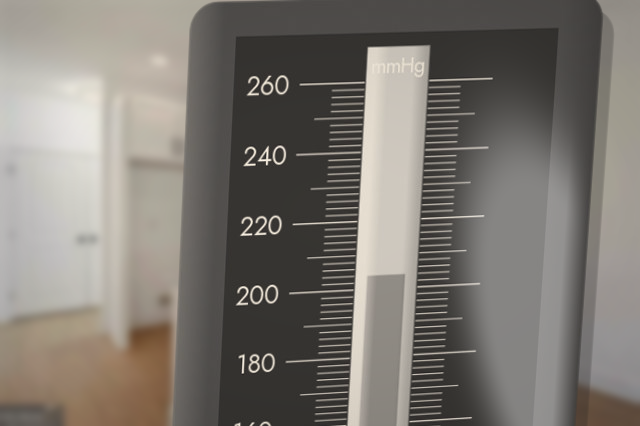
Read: **204** mmHg
